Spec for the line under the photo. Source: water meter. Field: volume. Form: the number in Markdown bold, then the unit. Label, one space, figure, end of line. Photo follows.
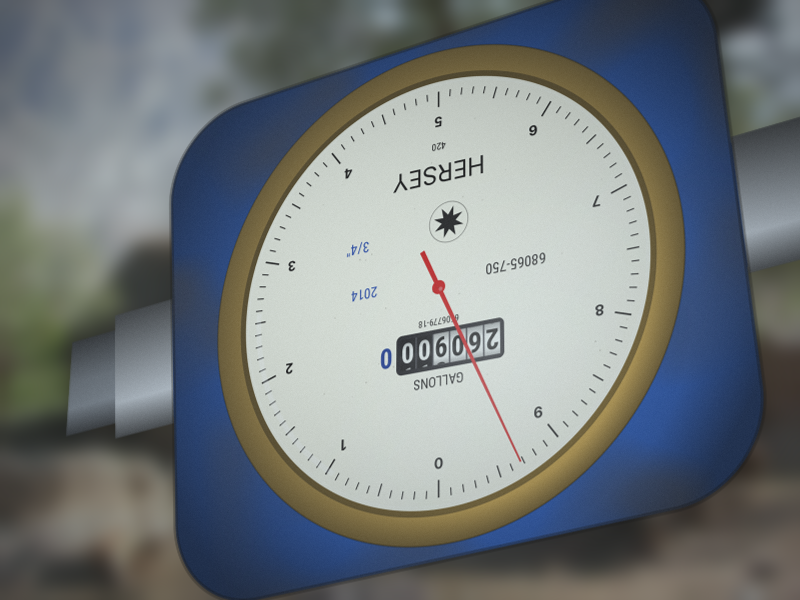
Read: **2608999.3** gal
